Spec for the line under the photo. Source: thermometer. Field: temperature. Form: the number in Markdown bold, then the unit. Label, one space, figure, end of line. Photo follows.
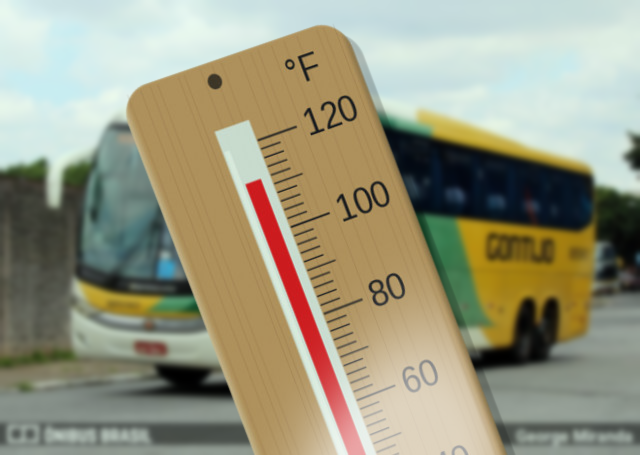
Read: **112** °F
